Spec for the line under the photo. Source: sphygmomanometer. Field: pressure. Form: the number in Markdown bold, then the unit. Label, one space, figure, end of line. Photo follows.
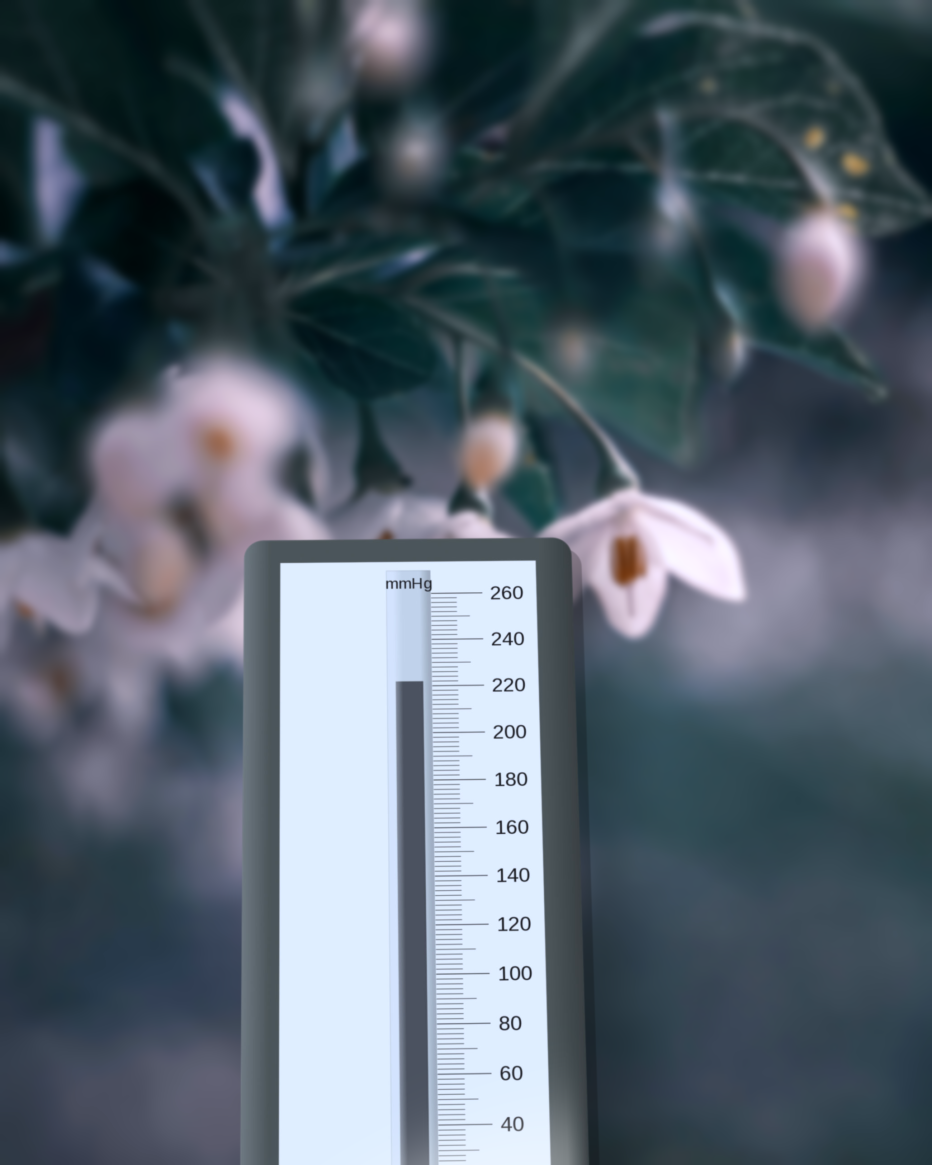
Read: **222** mmHg
